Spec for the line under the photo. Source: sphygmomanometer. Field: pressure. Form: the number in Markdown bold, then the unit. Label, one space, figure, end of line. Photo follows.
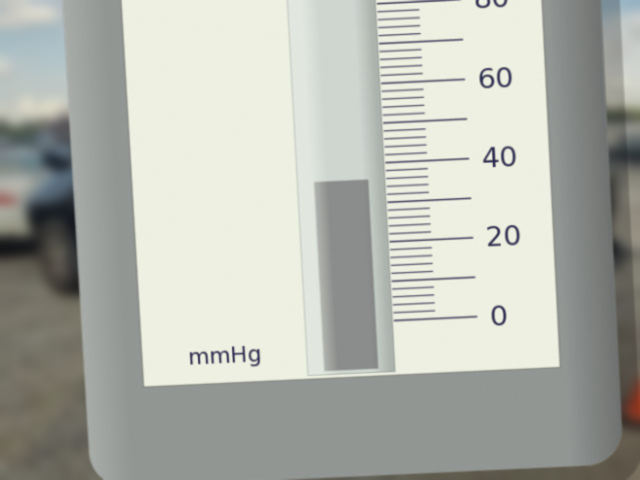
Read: **36** mmHg
